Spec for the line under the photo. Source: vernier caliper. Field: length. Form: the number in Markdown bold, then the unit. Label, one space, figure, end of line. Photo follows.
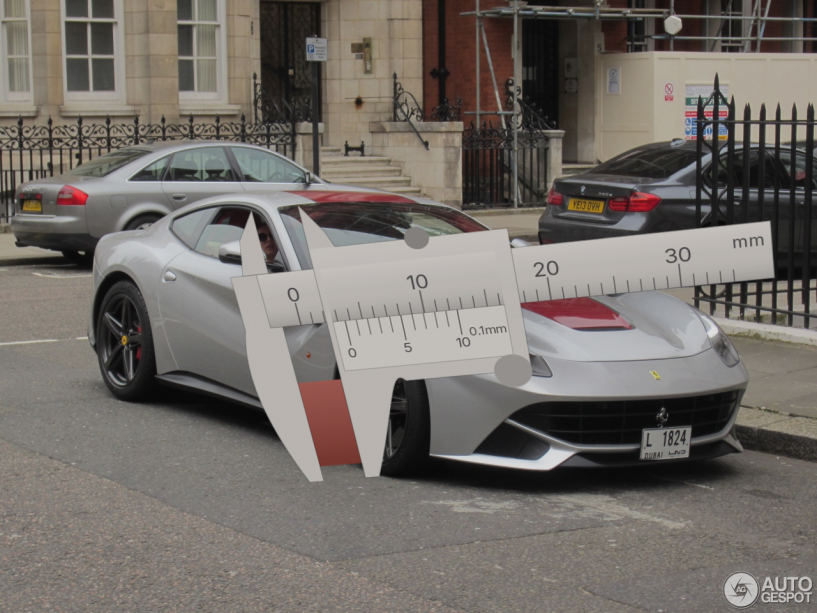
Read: **3.6** mm
